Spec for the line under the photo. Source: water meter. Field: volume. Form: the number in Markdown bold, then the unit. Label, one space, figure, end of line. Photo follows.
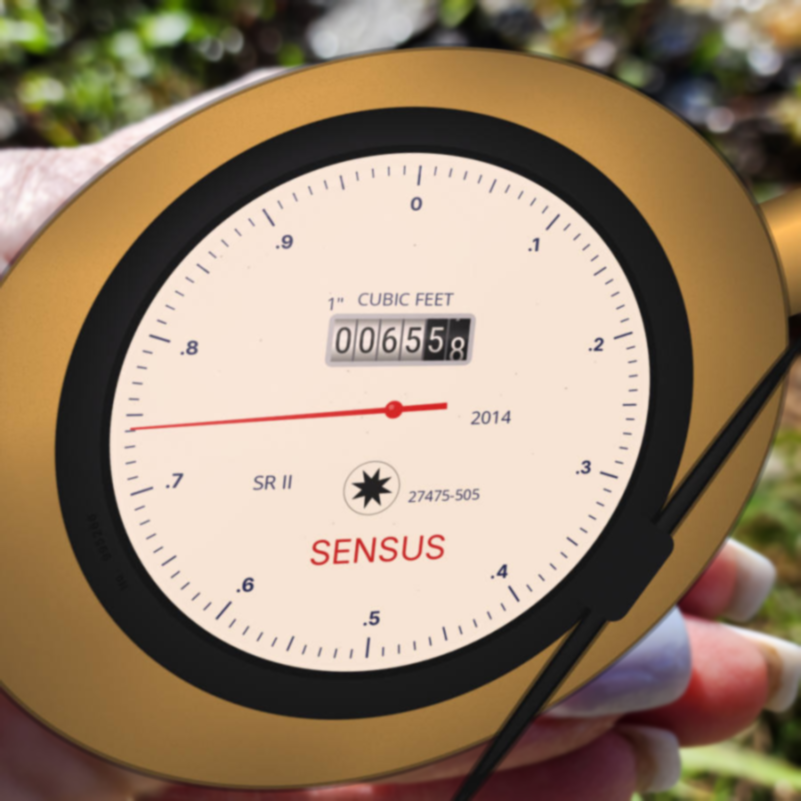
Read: **6557.74** ft³
